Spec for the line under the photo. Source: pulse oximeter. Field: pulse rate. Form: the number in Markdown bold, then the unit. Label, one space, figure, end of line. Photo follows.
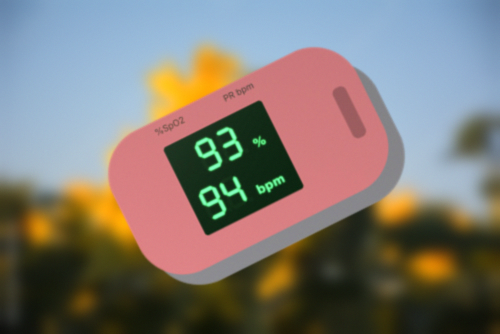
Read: **94** bpm
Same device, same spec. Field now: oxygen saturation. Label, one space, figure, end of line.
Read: **93** %
